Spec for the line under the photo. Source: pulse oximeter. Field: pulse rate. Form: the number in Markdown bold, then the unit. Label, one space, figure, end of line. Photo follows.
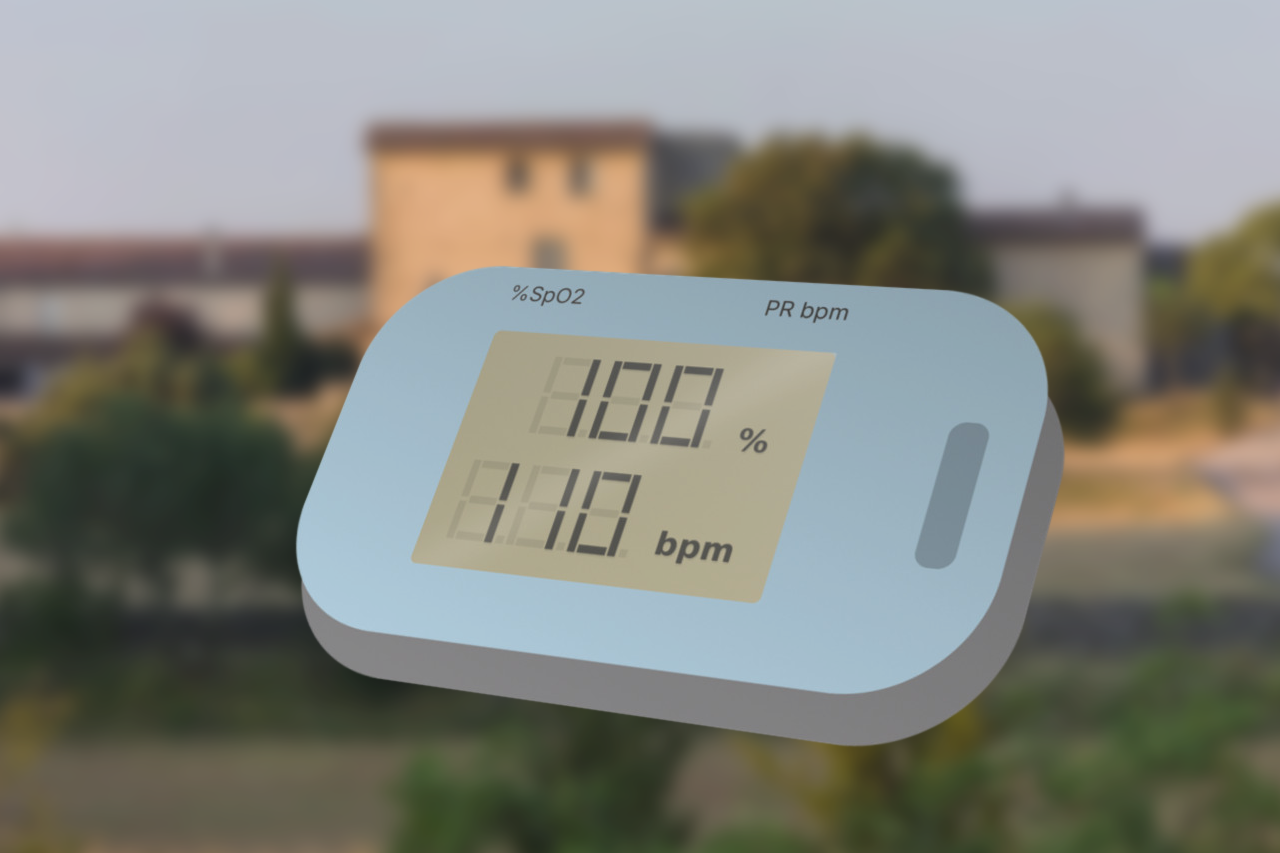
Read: **110** bpm
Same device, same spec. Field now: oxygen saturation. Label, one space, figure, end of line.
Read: **100** %
